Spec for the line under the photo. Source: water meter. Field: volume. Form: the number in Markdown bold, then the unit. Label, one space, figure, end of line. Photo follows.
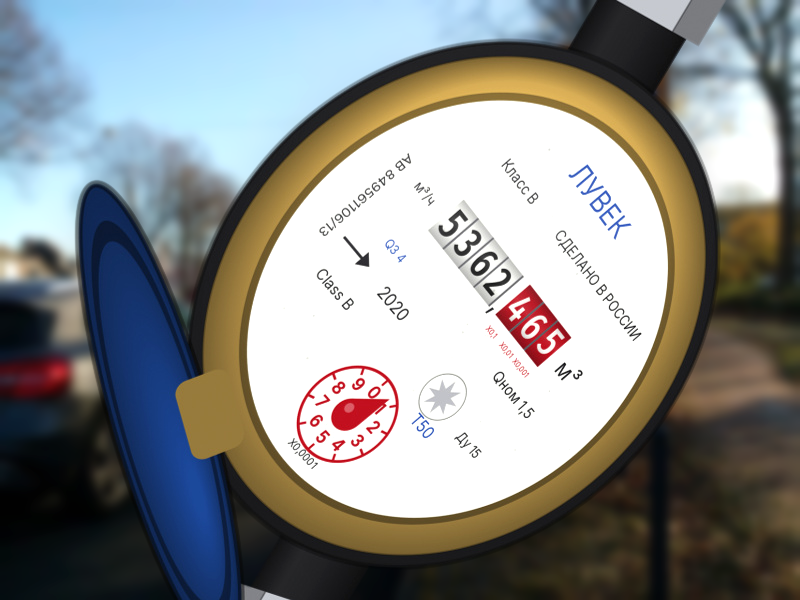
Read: **5362.4650** m³
